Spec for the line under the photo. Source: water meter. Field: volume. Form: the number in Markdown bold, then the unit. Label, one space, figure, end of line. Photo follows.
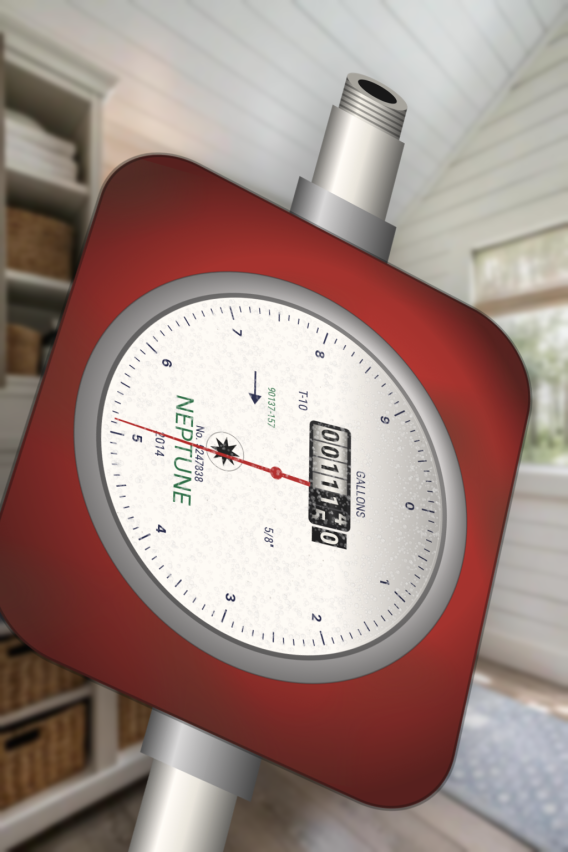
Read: **11145.1** gal
